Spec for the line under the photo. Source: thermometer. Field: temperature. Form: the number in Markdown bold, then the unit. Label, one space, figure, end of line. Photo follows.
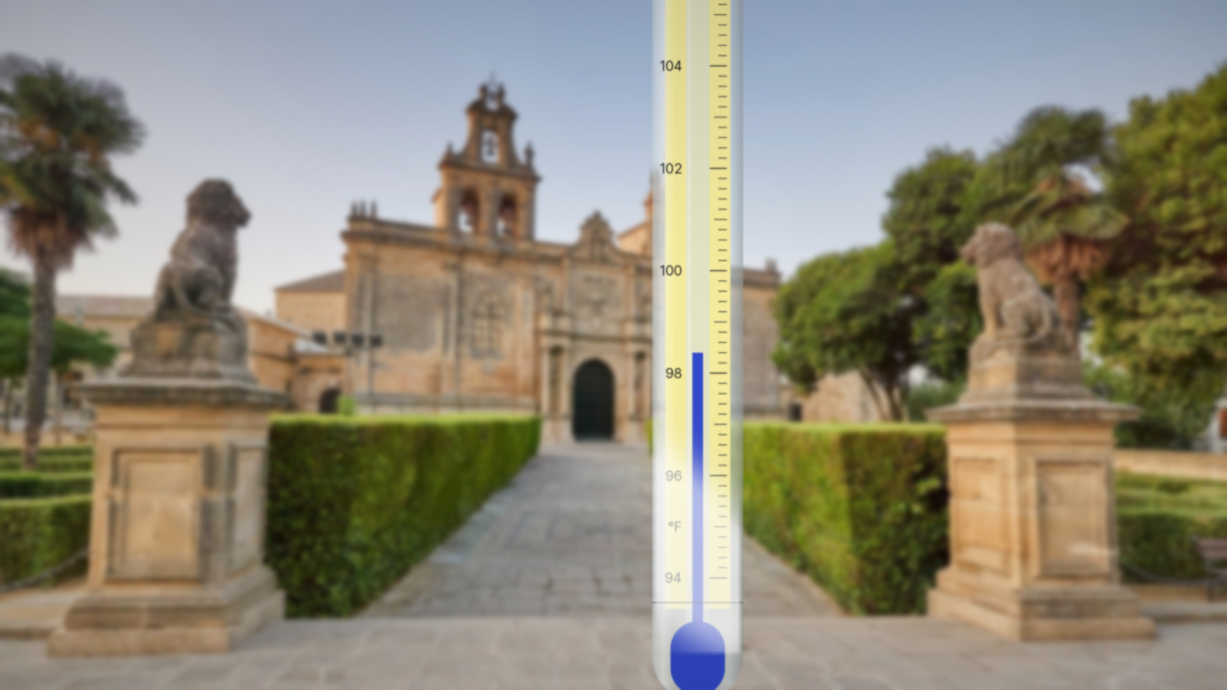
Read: **98.4** °F
